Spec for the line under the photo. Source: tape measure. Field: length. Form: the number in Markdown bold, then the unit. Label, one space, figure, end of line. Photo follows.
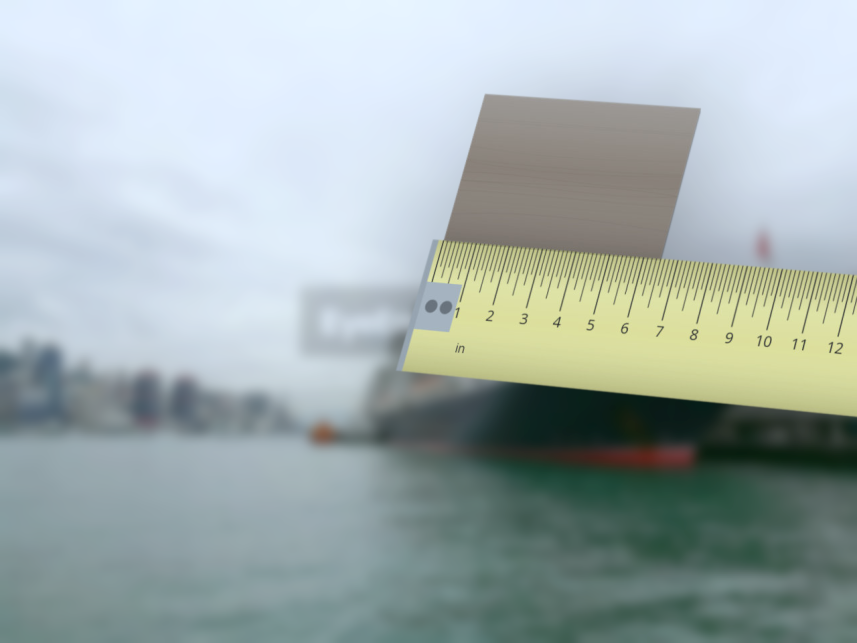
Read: **6.5** in
